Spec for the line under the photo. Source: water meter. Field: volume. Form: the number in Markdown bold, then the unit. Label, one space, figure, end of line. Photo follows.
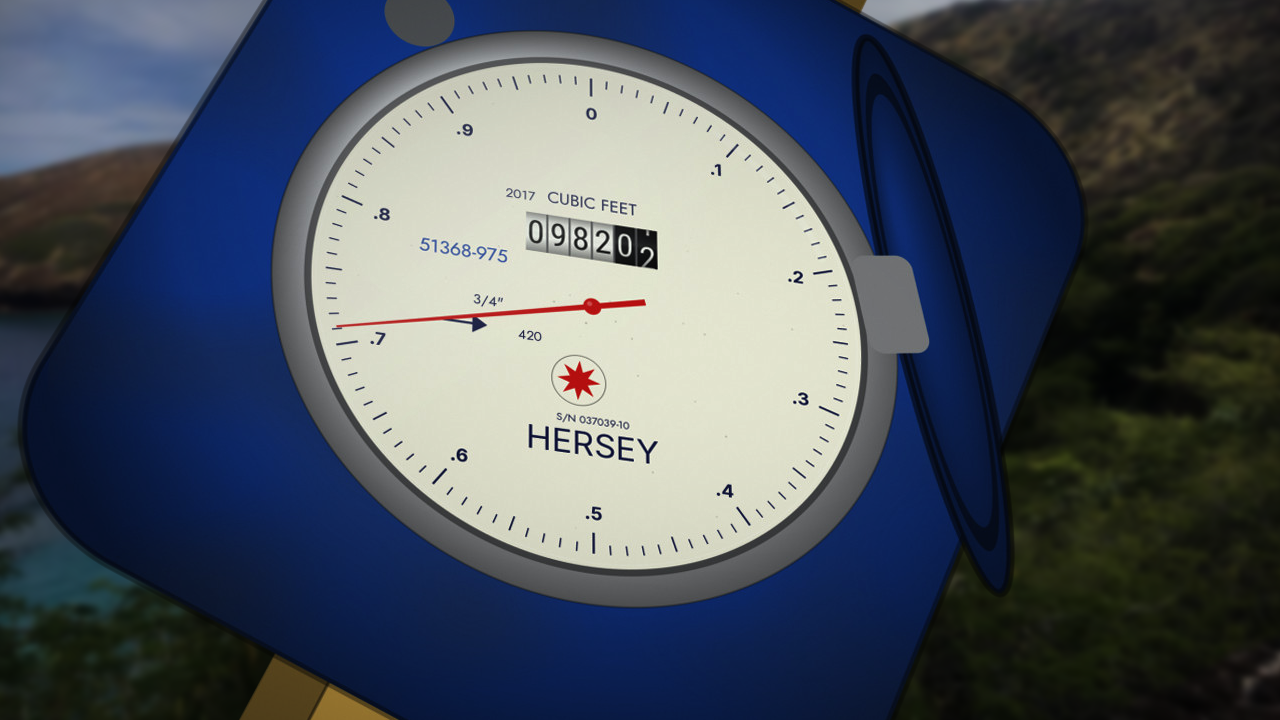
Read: **98201.71** ft³
